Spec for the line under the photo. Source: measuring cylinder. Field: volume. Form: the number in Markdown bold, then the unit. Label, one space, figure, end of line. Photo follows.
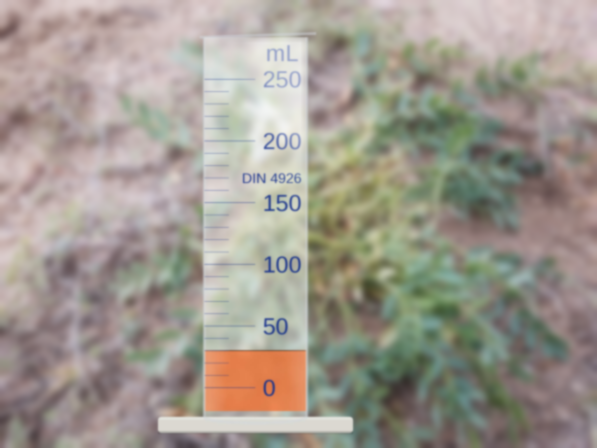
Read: **30** mL
